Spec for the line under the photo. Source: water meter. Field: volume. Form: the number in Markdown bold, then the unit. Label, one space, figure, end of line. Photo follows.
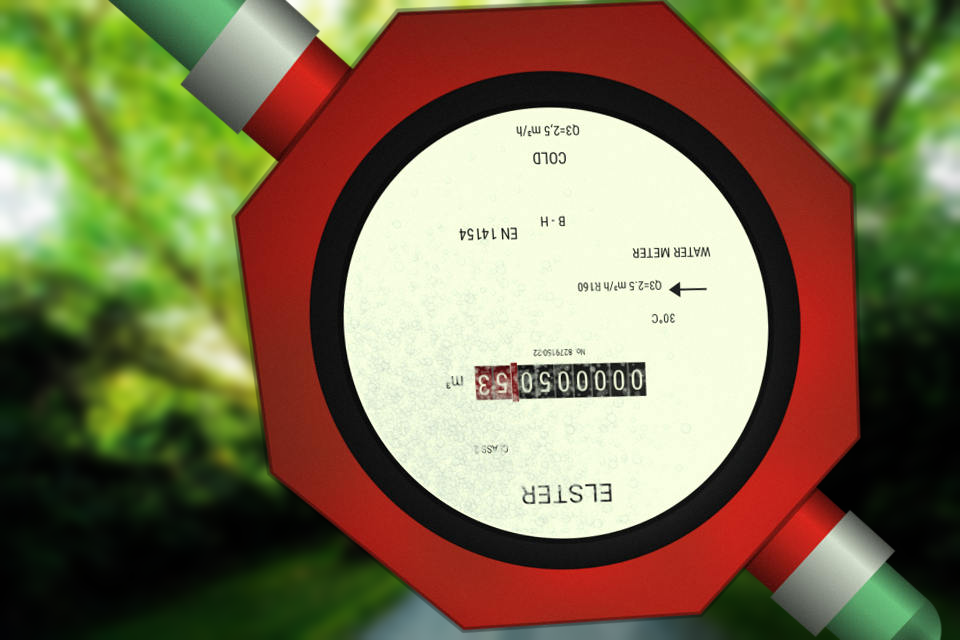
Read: **50.53** m³
